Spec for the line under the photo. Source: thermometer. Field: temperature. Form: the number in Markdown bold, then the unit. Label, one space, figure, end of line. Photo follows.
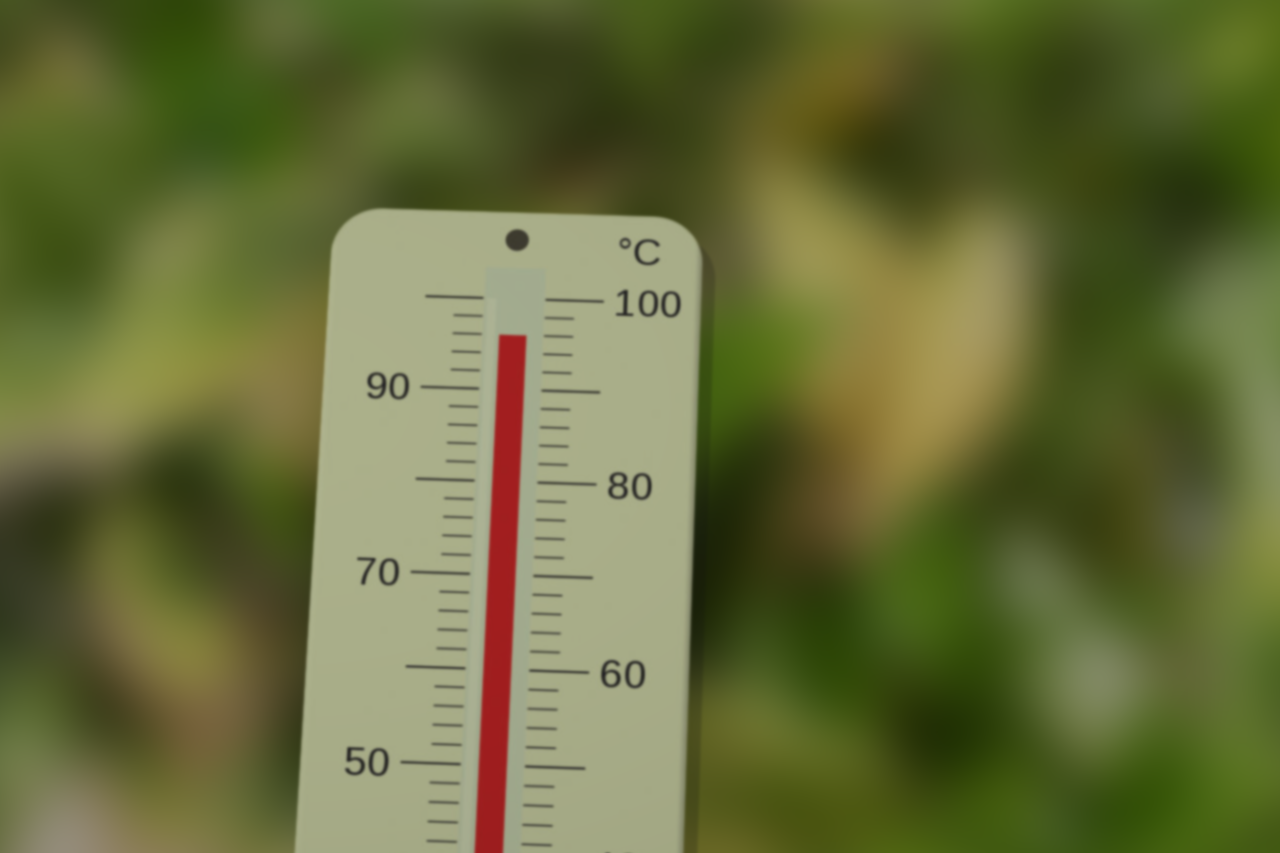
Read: **96** °C
